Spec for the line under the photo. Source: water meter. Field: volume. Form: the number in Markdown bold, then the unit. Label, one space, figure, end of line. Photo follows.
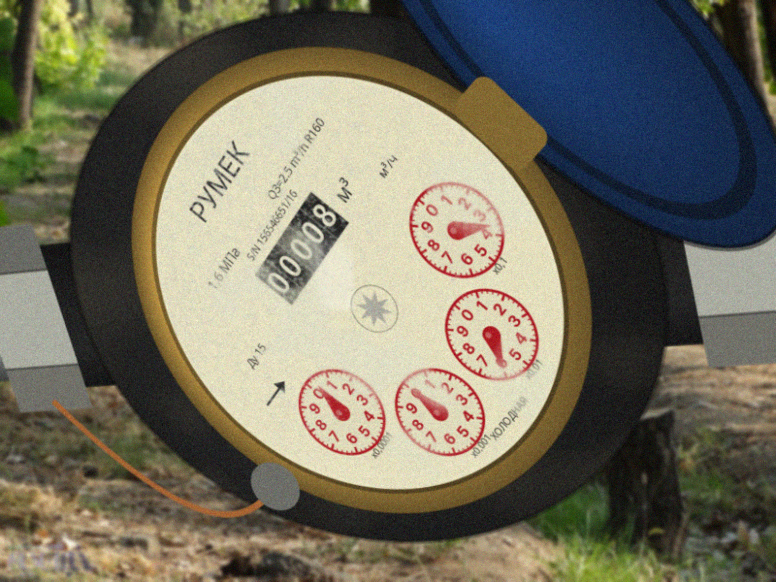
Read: **8.3600** m³
